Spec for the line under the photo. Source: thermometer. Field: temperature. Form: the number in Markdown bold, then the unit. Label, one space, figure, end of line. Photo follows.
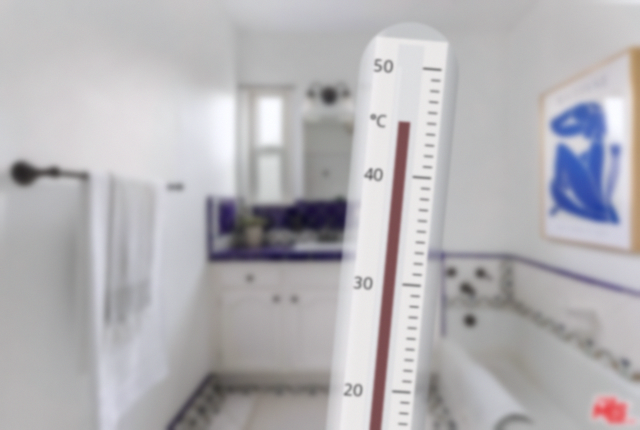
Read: **45** °C
